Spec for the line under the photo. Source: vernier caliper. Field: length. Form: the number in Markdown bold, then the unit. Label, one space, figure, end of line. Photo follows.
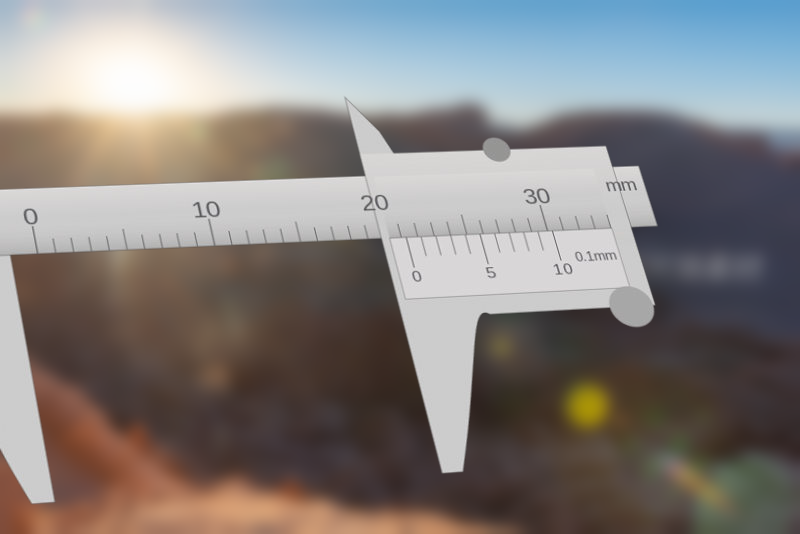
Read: **21.3** mm
